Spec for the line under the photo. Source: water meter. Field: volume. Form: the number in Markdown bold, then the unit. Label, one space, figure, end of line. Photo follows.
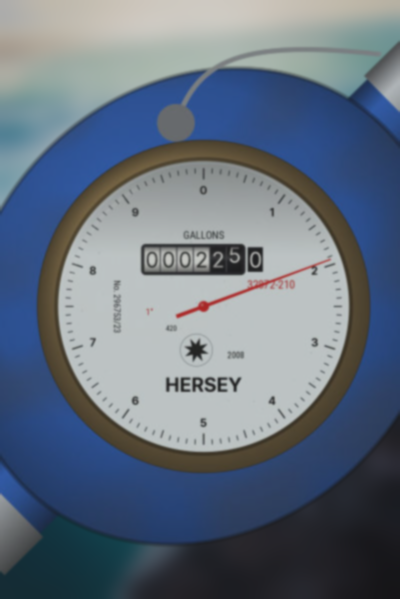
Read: **2251.9** gal
